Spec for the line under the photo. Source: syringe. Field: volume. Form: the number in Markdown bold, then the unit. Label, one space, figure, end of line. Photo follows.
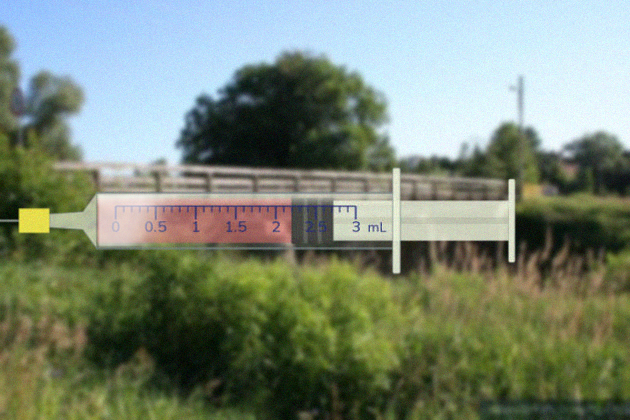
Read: **2.2** mL
